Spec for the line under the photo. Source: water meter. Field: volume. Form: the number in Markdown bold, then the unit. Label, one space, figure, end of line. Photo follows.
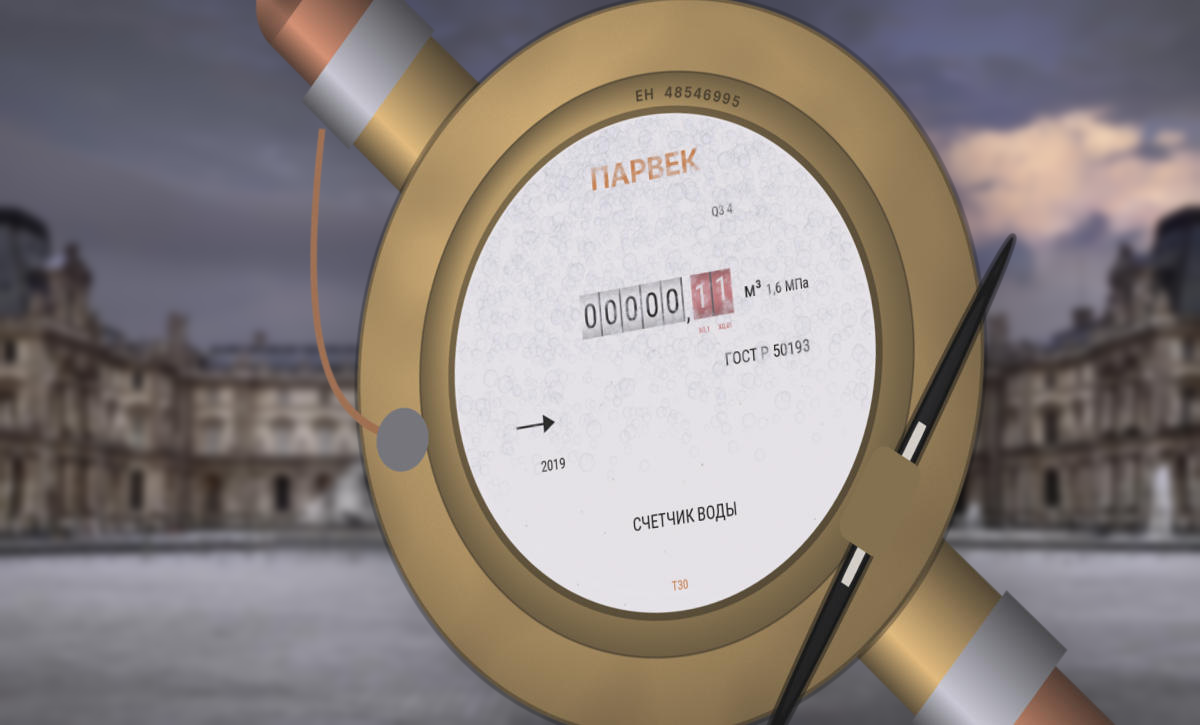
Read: **0.11** m³
